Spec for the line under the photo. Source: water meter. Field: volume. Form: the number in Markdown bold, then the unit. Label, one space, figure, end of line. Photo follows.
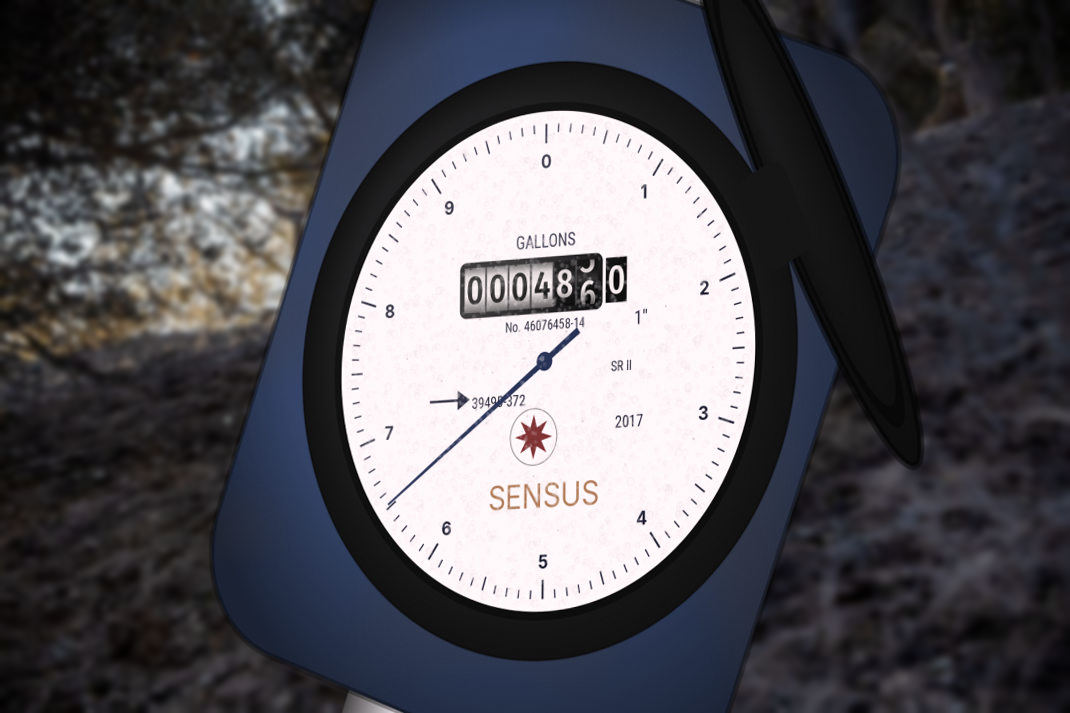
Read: **4856.5** gal
